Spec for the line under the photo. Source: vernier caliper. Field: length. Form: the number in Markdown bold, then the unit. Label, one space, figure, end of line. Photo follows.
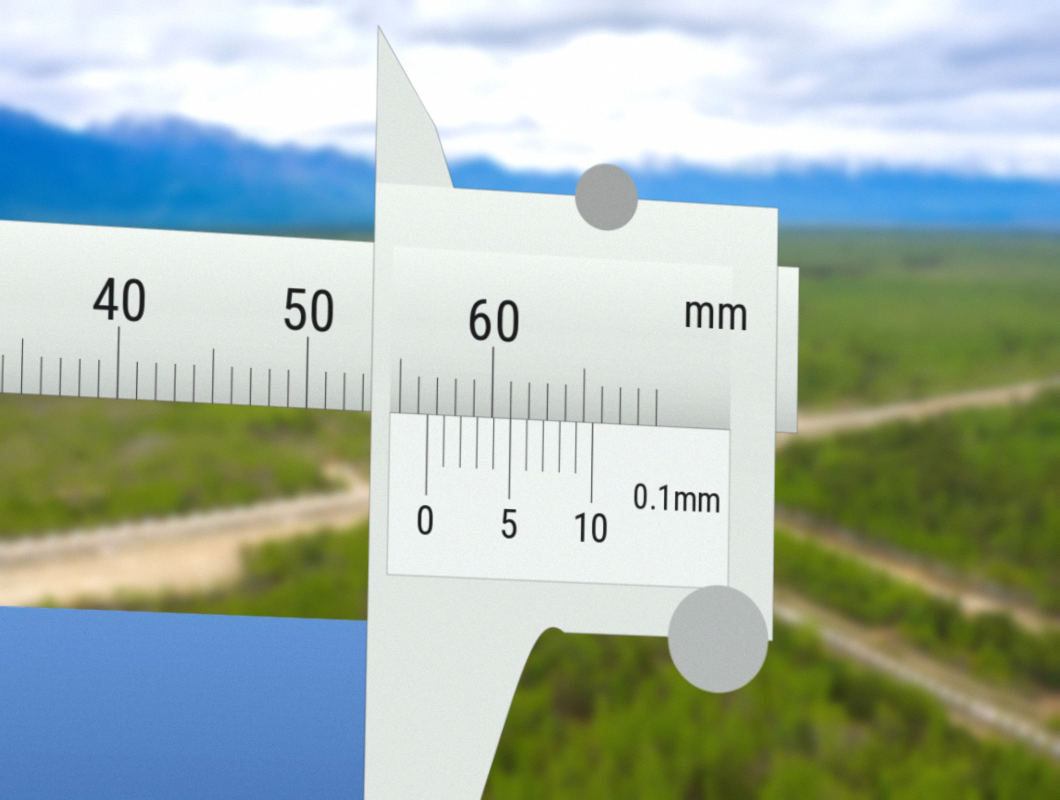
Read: **56.5** mm
